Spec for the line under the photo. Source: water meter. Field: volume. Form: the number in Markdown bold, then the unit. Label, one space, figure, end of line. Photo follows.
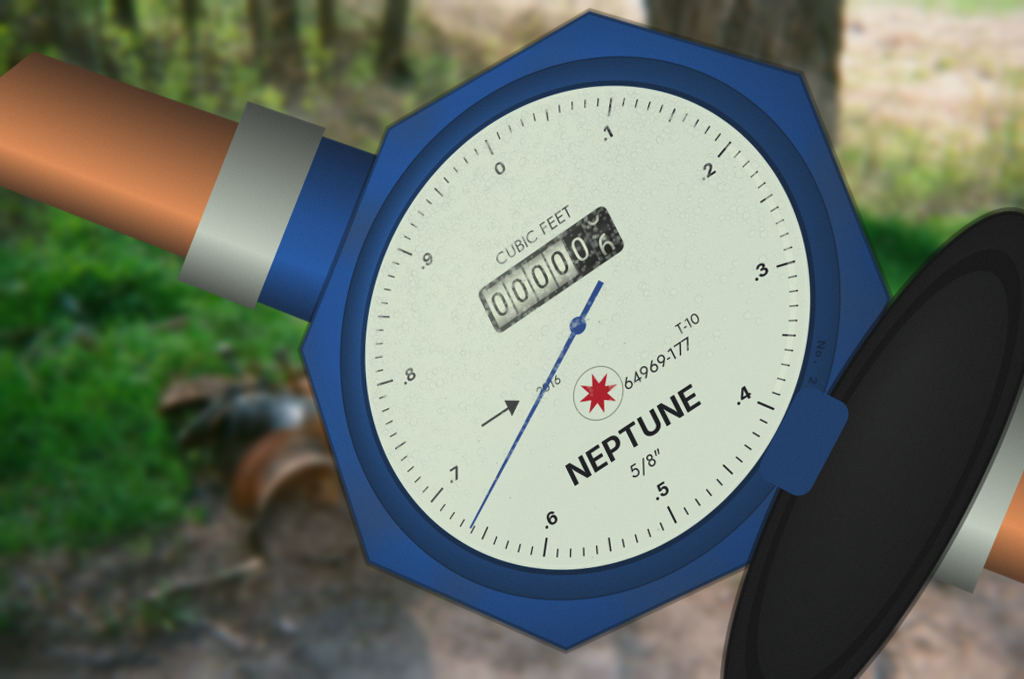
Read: **5.66** ft³
